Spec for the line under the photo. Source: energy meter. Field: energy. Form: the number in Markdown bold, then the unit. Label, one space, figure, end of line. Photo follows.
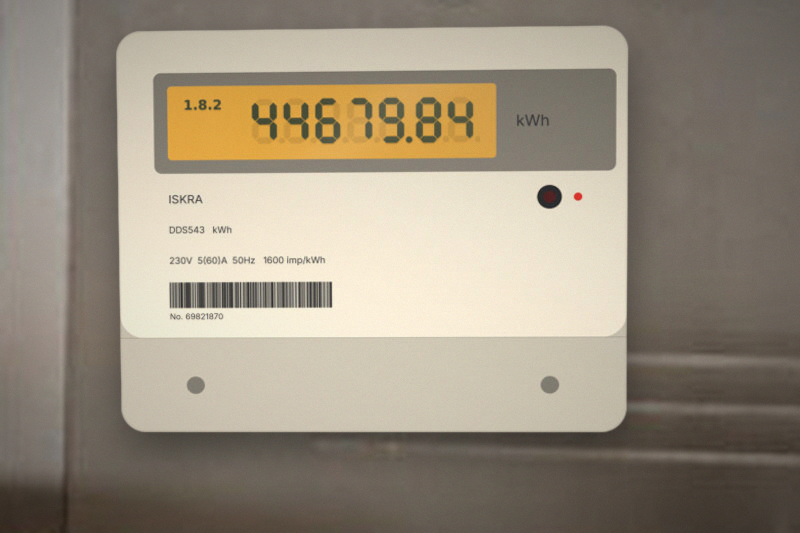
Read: **44679.84** kWh
